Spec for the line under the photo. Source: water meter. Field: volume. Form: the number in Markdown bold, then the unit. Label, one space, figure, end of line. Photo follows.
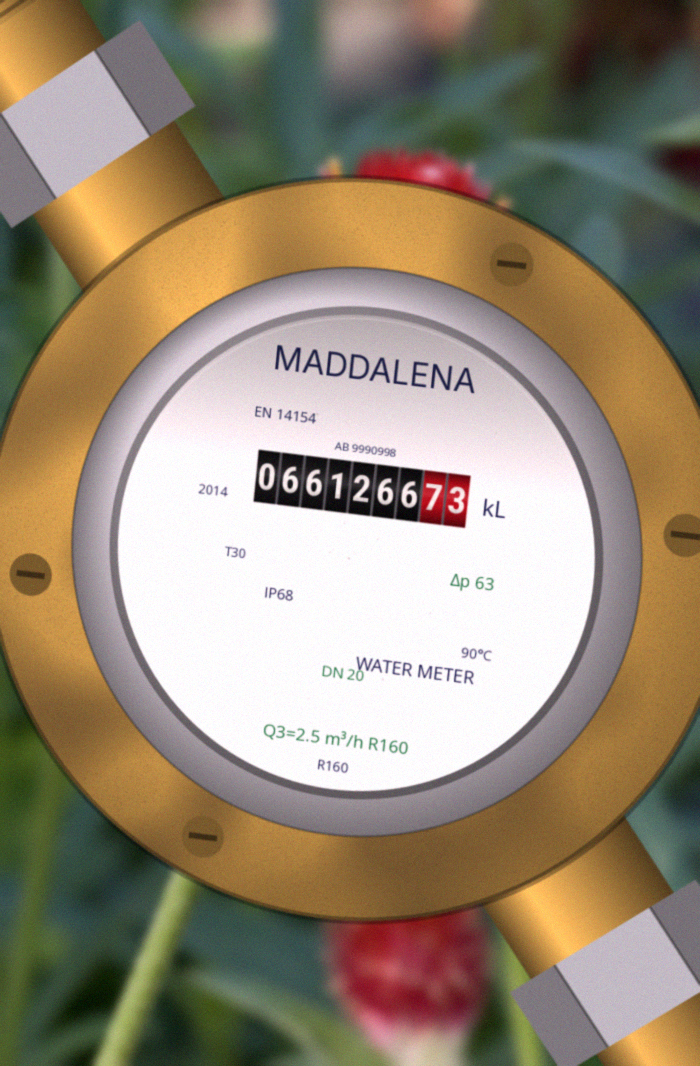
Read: **661266.73** kL
